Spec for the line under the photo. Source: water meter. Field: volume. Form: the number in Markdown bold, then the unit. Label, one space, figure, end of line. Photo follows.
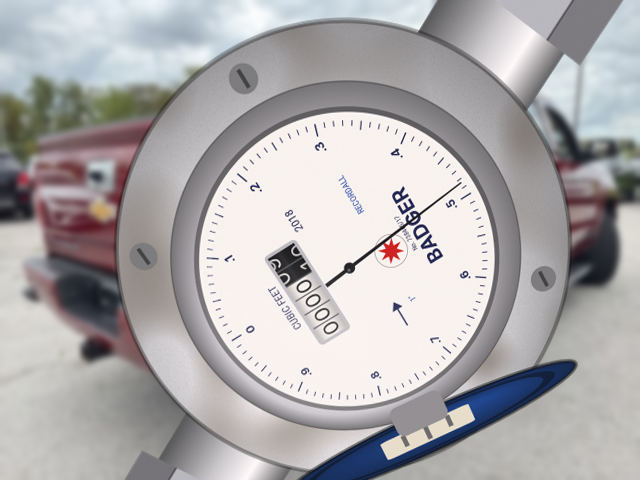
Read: **9.48** ft³
